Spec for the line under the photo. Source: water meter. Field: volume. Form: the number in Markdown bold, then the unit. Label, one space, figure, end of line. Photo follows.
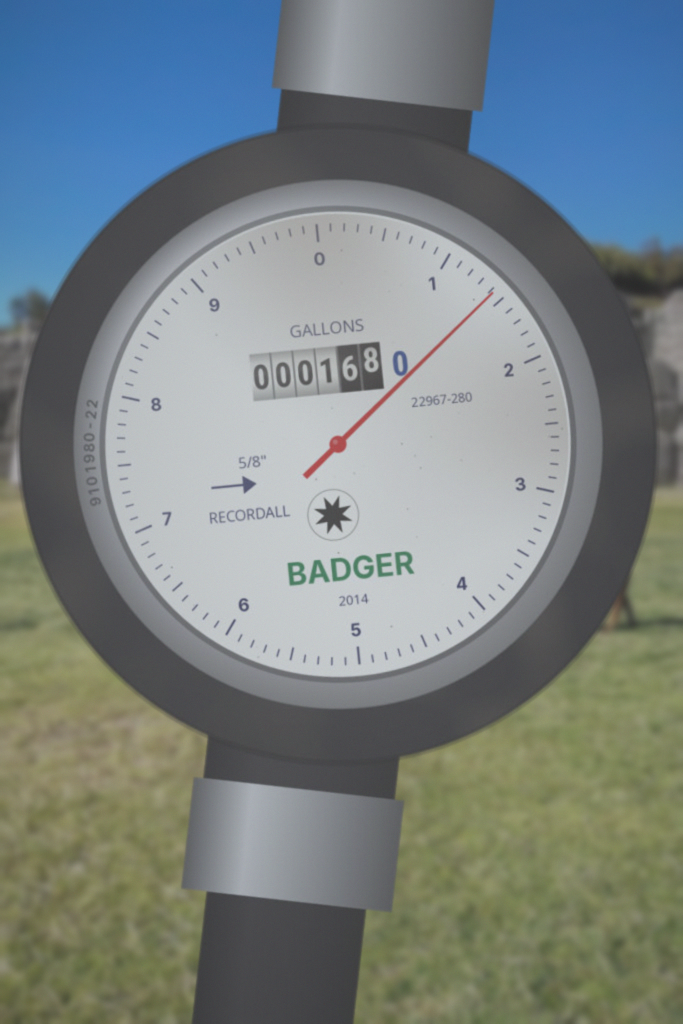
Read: **1681.4** gal
